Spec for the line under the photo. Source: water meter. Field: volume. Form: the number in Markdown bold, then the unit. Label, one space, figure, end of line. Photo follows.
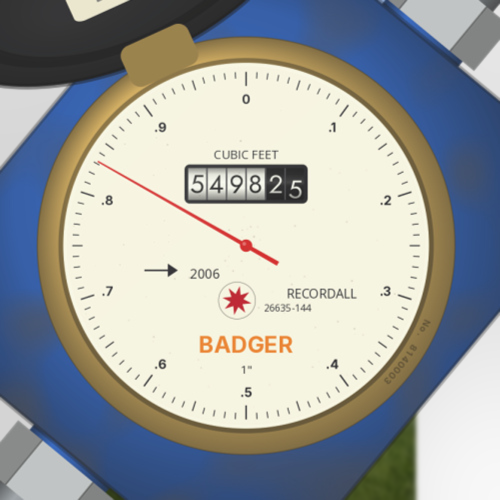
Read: **549824.83** ft³
